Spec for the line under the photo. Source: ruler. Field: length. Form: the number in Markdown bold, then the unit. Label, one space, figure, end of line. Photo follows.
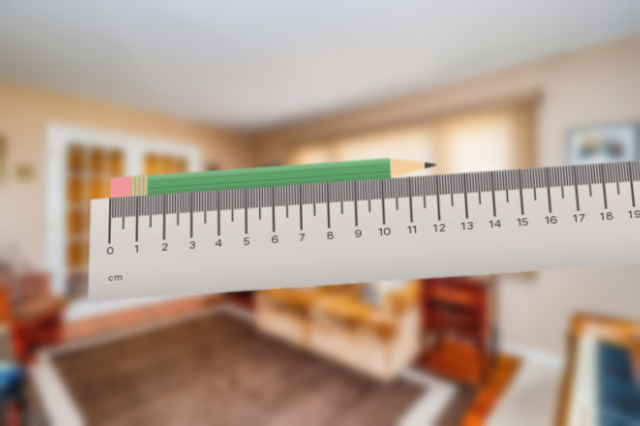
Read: **12** cm
